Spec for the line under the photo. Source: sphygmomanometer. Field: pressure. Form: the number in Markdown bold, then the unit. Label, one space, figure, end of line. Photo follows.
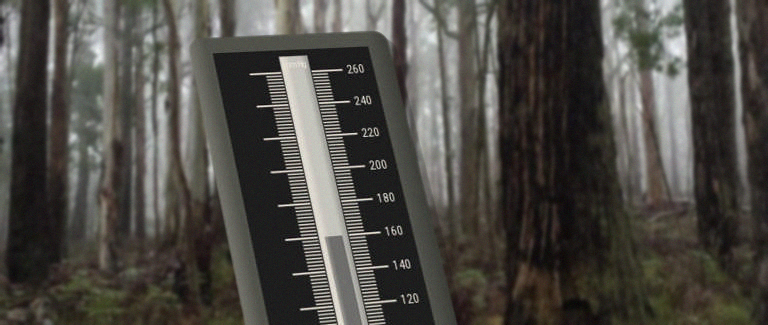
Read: **160** mmHg
